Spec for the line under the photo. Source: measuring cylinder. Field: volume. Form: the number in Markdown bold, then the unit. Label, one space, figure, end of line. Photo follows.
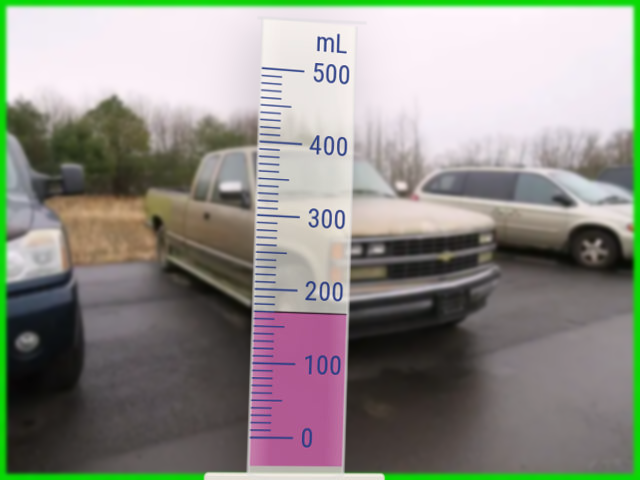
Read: **170** mL
